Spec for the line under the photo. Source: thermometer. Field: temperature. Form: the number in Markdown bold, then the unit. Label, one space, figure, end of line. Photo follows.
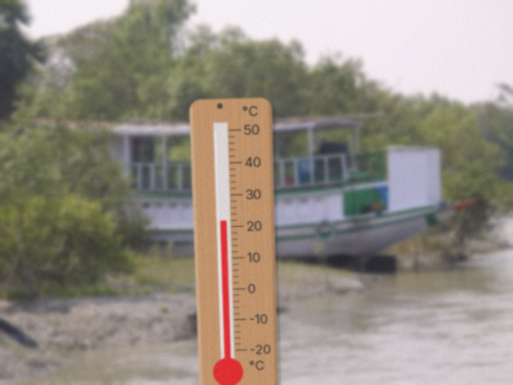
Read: **22** °C
